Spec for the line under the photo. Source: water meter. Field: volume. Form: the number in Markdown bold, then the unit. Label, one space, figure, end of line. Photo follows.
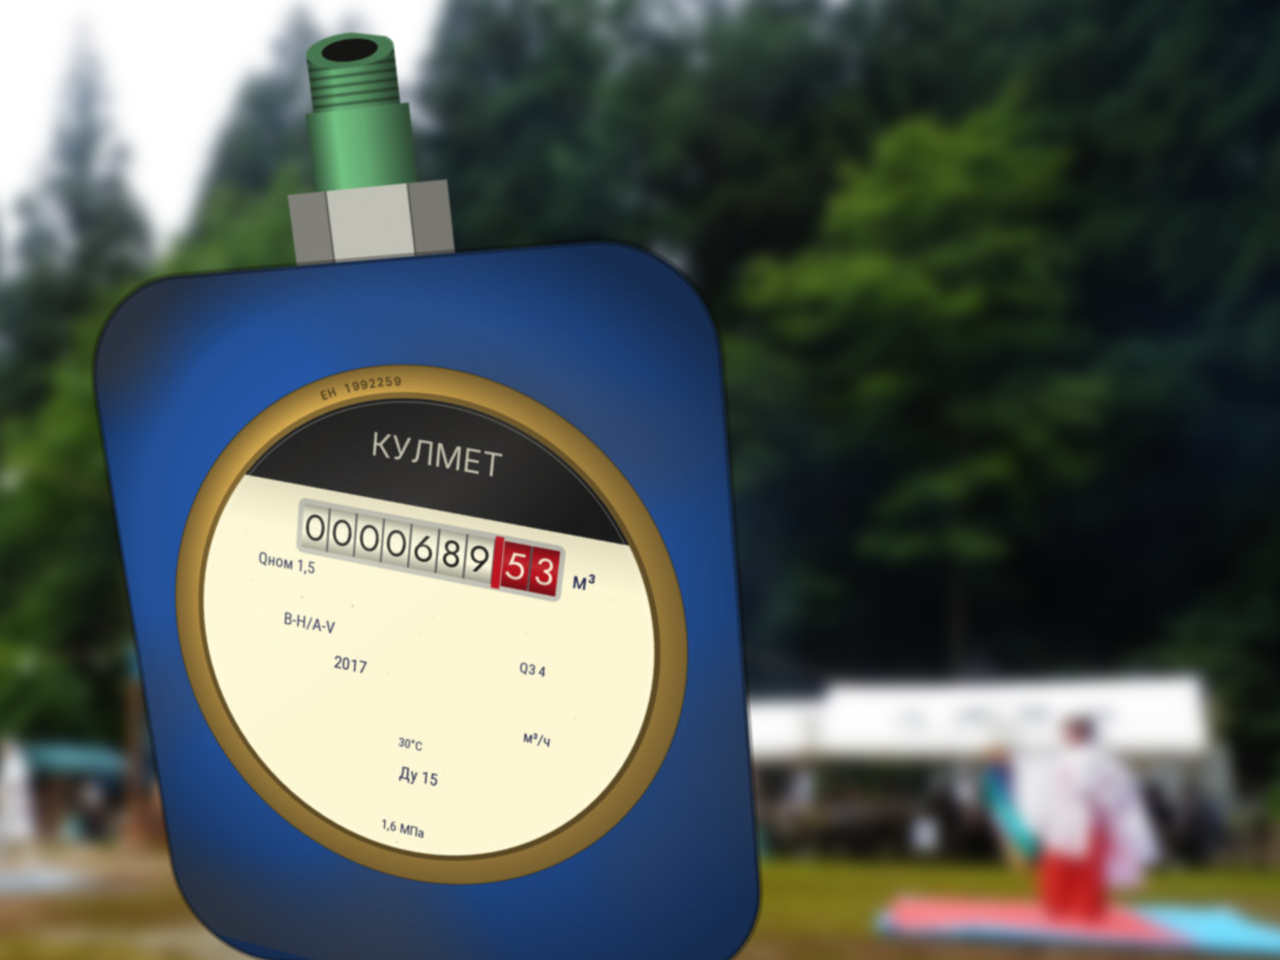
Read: **689.53** m³
